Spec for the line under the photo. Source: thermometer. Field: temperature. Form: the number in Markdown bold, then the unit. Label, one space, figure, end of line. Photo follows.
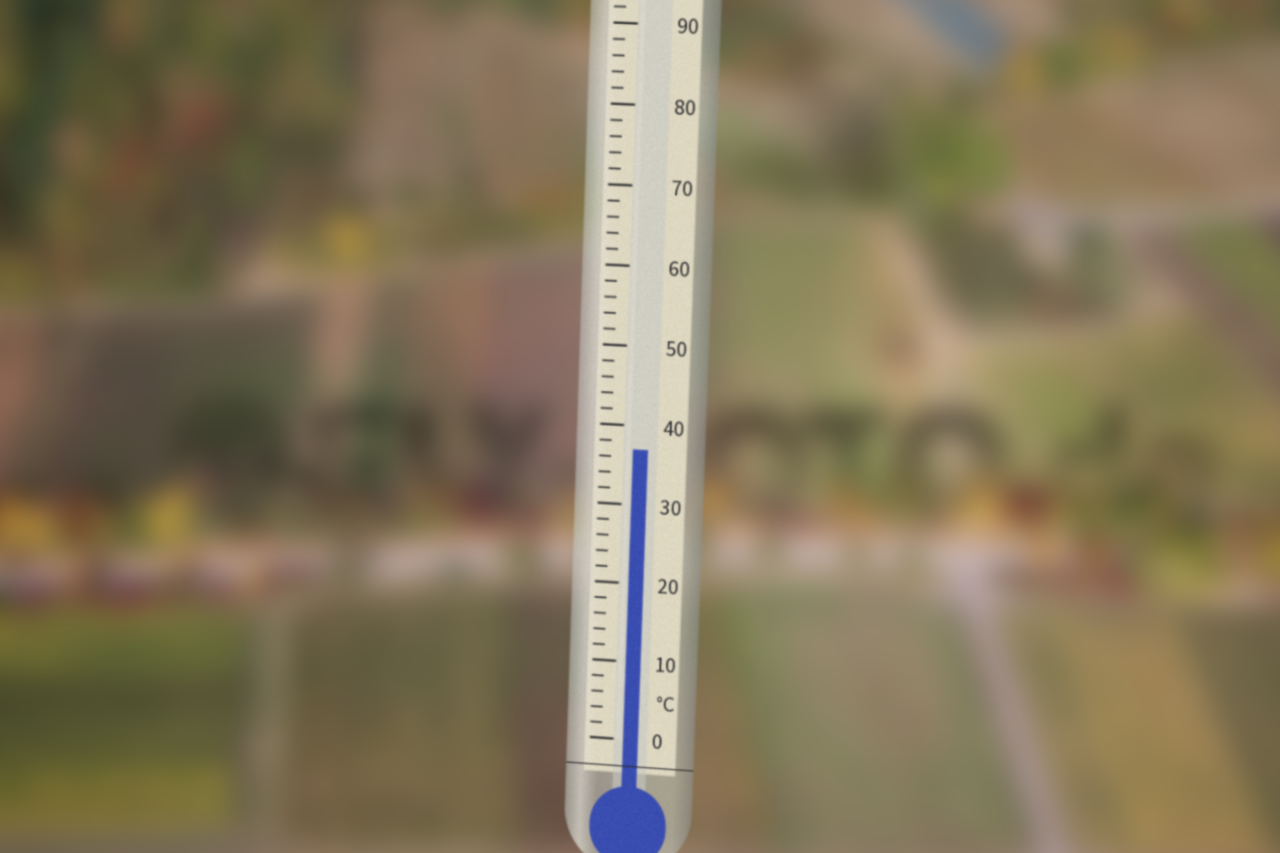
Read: **37** °C
